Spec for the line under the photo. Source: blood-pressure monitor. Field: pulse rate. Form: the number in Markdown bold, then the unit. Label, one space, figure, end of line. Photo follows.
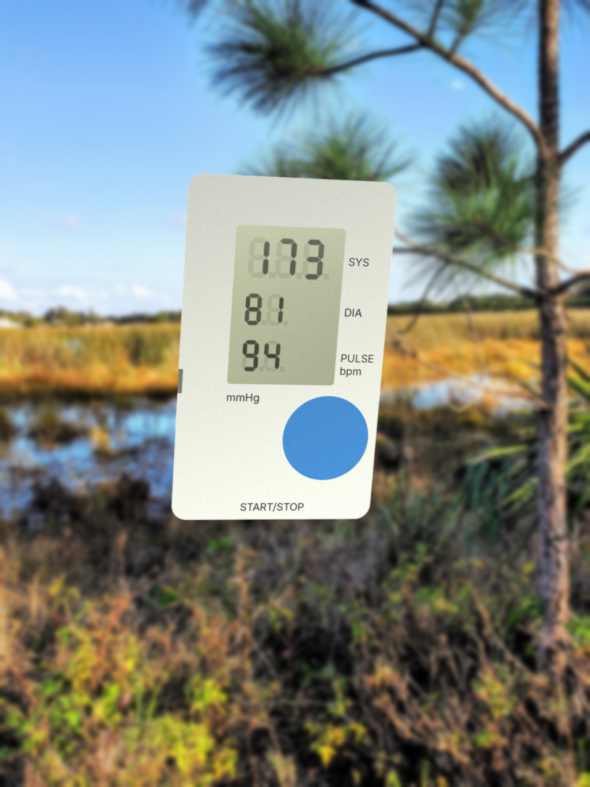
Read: **94** bpm
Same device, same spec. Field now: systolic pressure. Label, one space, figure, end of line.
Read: **173** mmHg
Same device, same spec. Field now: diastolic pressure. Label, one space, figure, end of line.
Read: **81** mmHg
